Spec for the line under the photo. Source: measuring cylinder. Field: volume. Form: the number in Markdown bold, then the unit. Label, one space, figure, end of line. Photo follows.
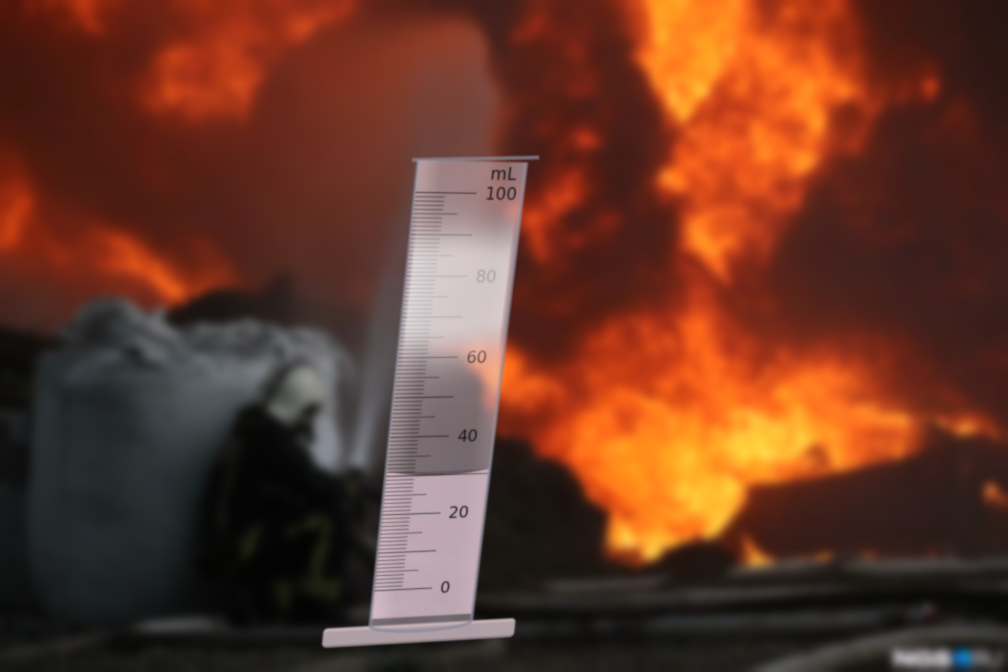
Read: **30** mL
